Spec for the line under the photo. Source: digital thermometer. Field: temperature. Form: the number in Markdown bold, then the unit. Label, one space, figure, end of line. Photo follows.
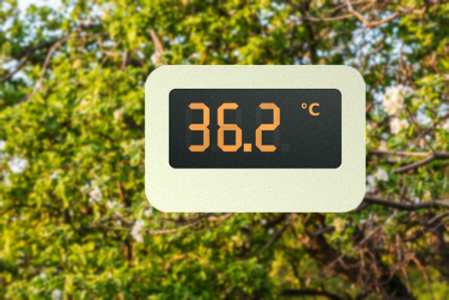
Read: **36.2** °C
